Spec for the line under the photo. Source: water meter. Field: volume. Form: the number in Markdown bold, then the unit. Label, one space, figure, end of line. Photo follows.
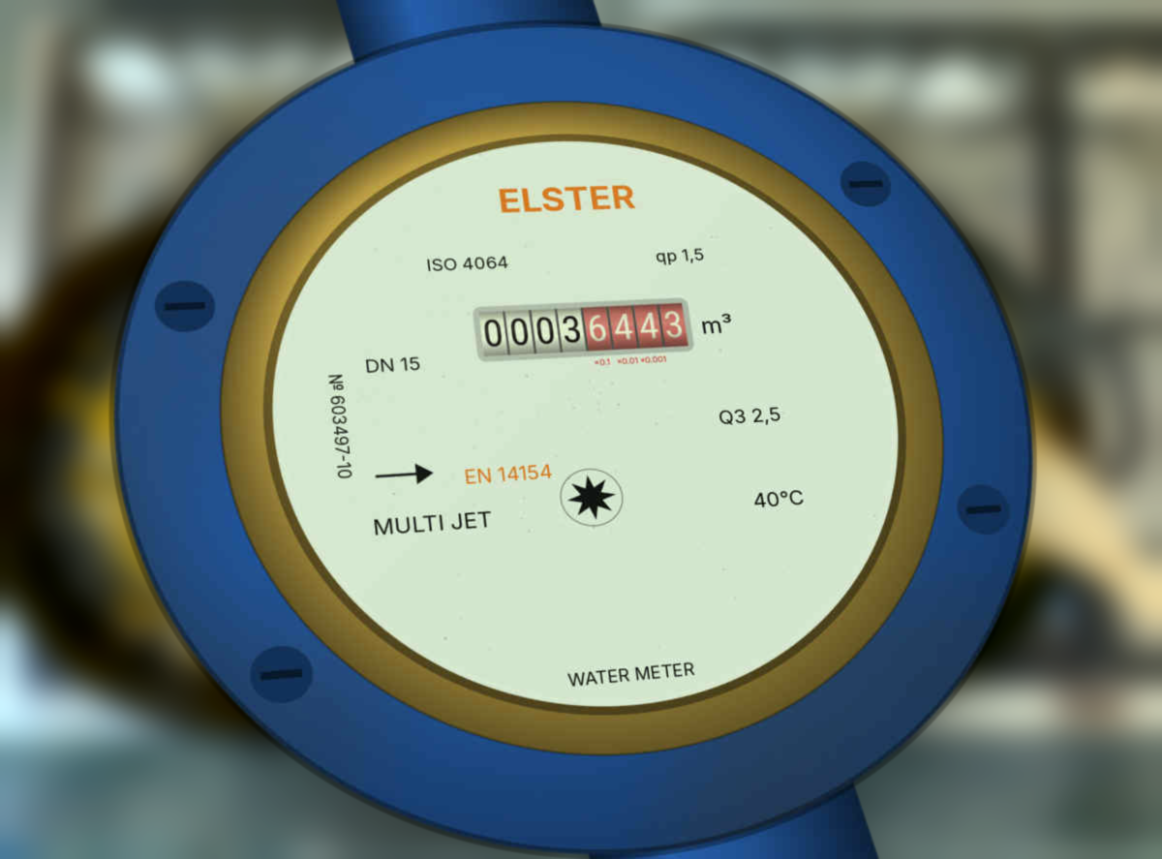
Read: **3.6443** m³
